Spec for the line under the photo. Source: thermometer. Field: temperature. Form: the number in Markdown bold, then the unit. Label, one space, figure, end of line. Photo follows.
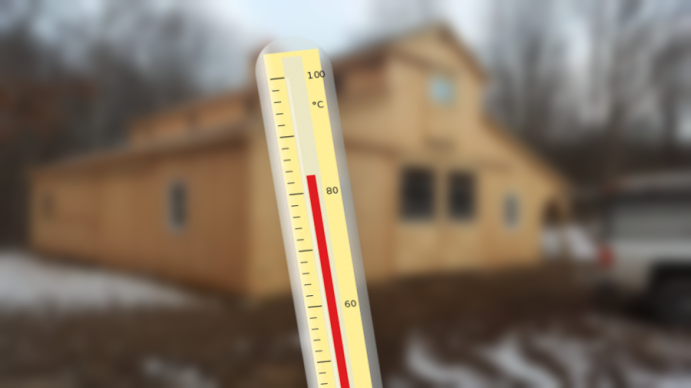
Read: **83** °C
